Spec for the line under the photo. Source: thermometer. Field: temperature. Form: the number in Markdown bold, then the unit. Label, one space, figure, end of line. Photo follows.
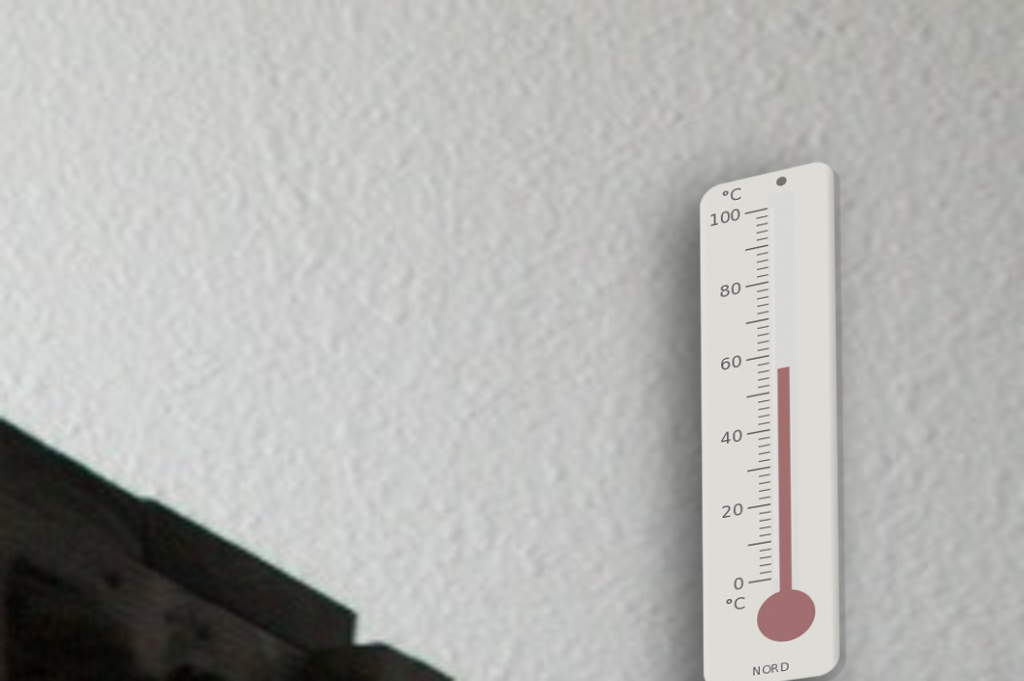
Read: **56** °C
